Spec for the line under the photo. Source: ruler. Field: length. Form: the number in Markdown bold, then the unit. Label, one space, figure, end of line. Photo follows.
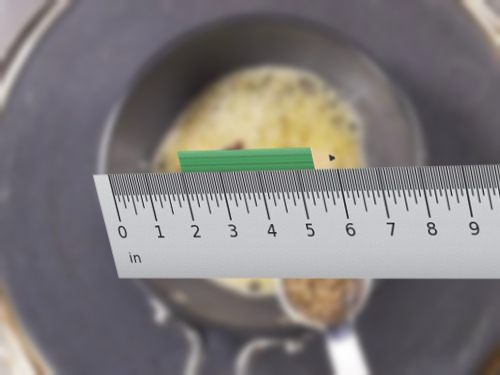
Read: **4** in
